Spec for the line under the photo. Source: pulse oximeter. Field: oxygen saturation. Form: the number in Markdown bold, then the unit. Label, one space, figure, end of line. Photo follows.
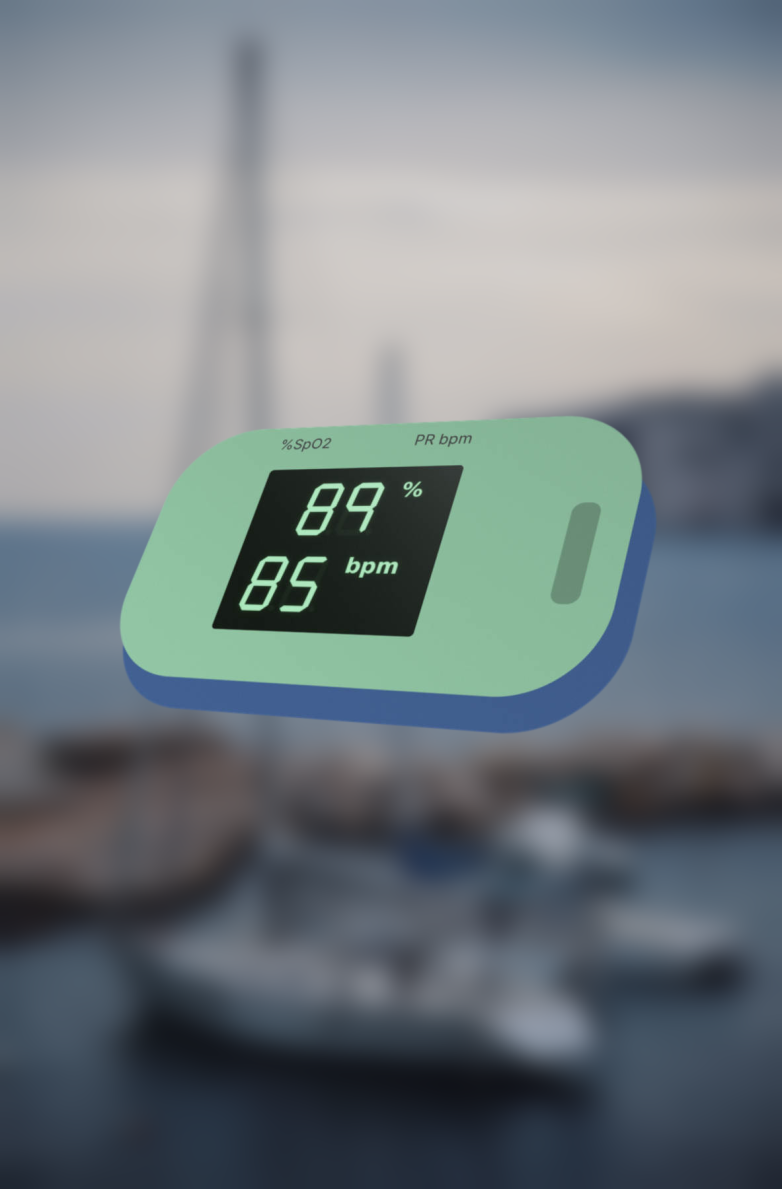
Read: **89** %
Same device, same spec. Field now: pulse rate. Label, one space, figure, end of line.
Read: **85** bpm
